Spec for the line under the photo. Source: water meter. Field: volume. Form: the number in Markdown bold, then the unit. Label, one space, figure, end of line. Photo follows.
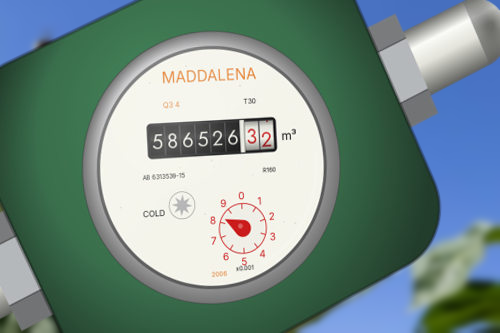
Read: **586526.318** m³
